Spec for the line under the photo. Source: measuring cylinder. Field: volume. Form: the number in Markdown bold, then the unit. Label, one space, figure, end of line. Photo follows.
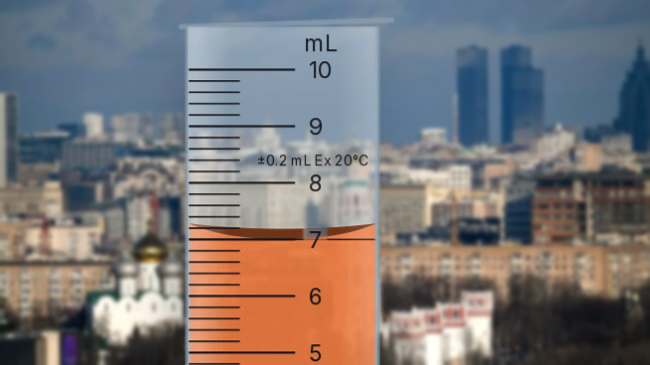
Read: **7** mL
